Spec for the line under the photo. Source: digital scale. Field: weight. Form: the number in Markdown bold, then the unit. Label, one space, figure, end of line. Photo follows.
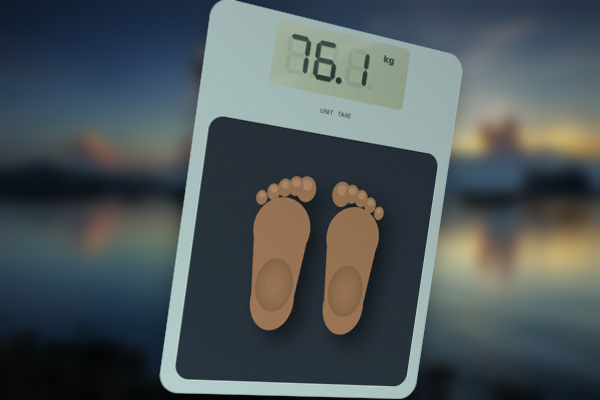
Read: **76.1** kg
